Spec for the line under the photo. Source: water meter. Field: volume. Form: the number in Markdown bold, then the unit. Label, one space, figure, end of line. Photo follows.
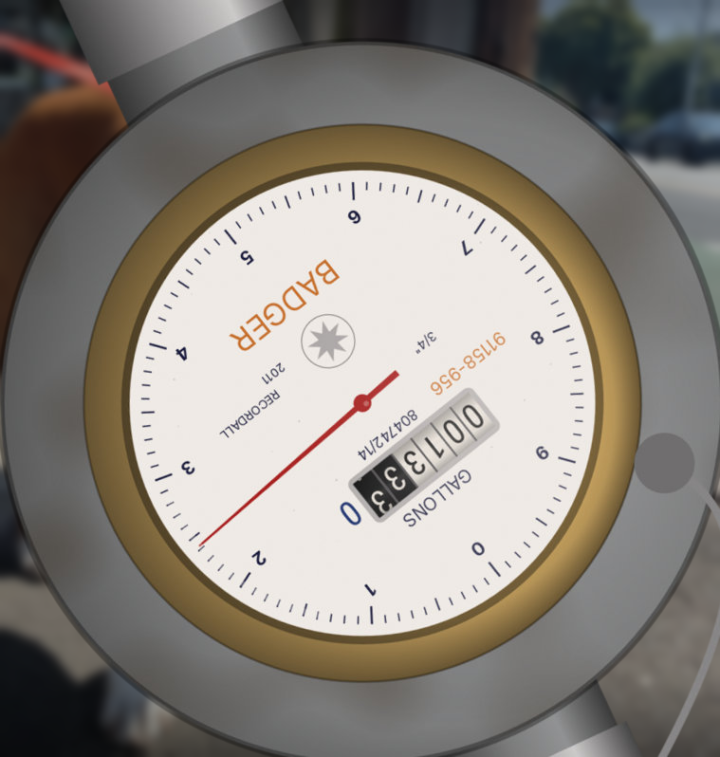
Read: **13332.4** gal
